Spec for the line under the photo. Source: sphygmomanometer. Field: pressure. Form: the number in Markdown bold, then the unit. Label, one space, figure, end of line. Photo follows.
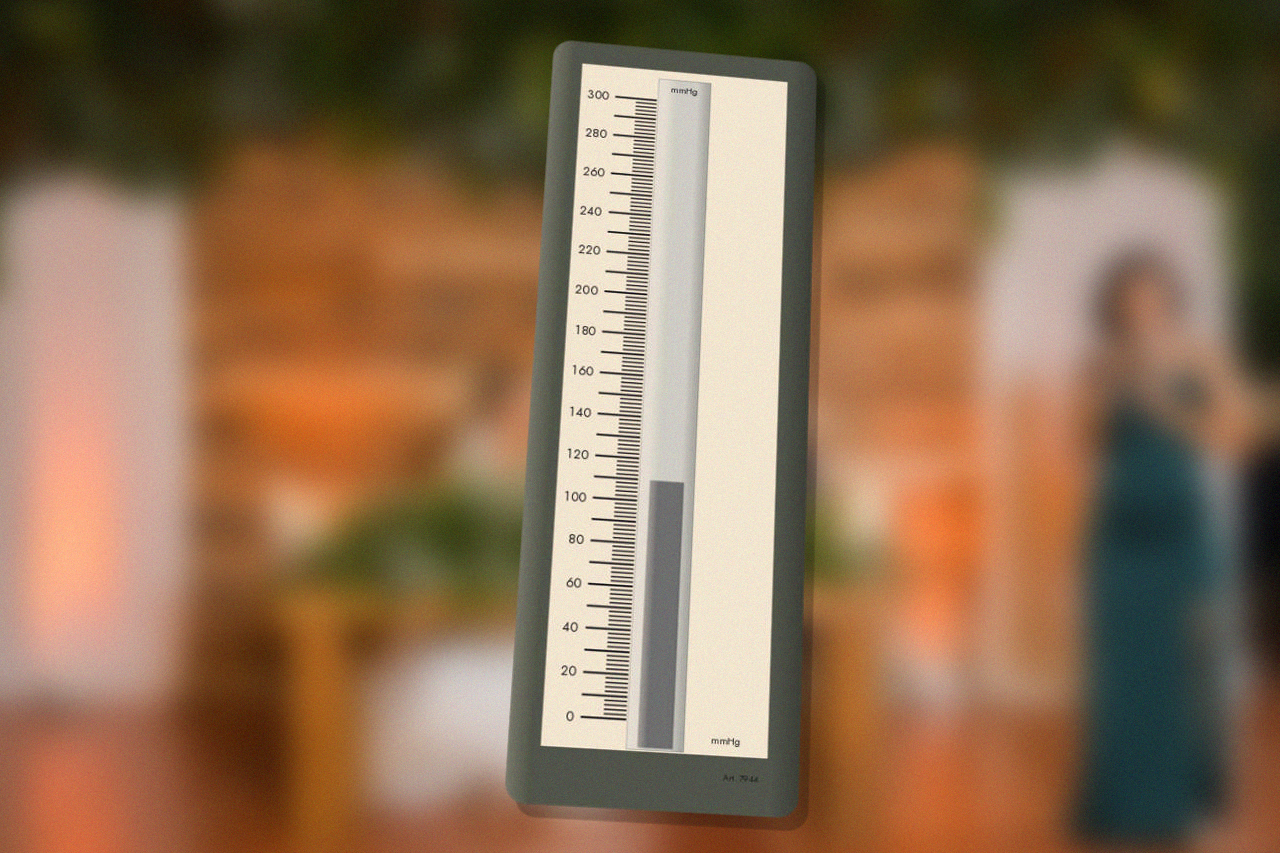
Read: **110** mmHg
